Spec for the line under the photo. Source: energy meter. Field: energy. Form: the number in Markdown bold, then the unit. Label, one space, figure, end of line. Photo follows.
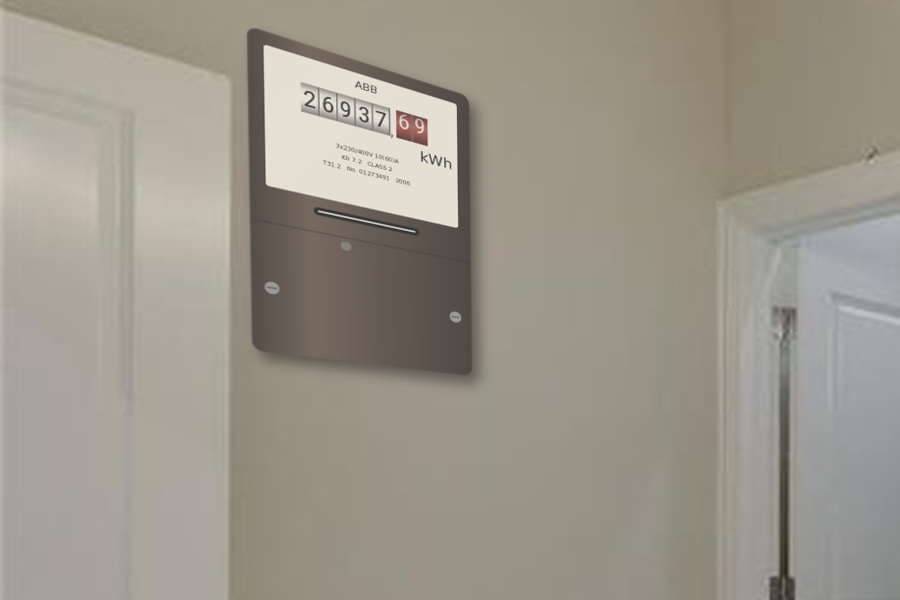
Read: **26937.69** kWh
